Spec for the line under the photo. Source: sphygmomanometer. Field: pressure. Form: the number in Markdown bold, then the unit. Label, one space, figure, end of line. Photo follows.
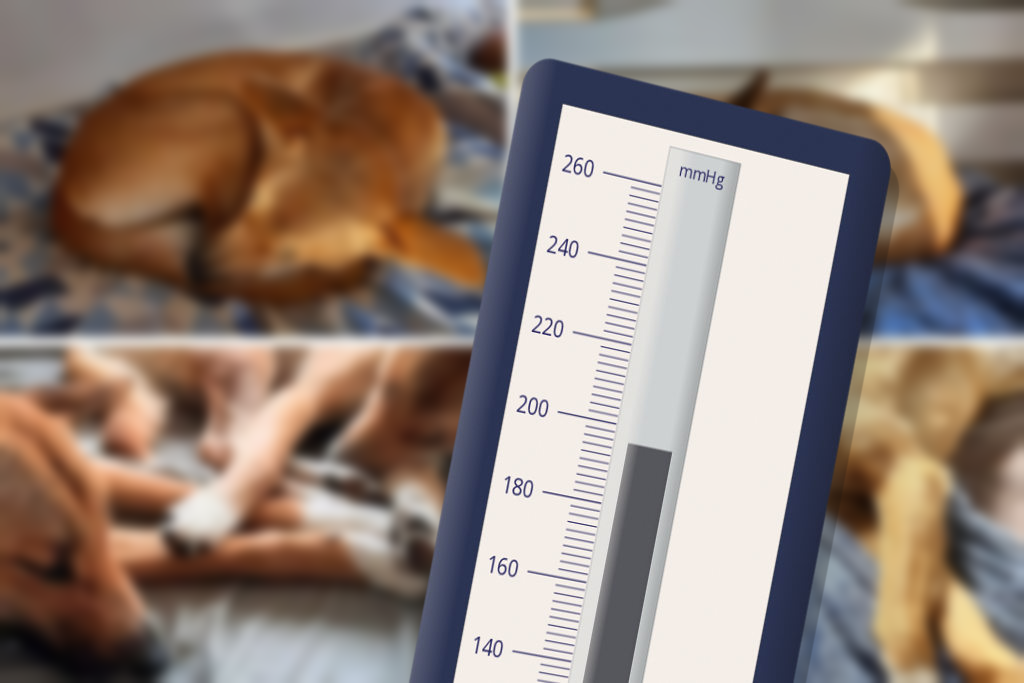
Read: **196** mmHg
